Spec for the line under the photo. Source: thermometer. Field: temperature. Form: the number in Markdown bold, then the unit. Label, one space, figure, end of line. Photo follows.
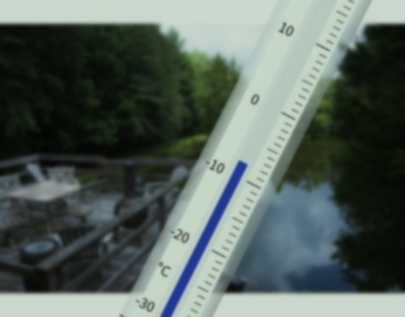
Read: **-8** °C
